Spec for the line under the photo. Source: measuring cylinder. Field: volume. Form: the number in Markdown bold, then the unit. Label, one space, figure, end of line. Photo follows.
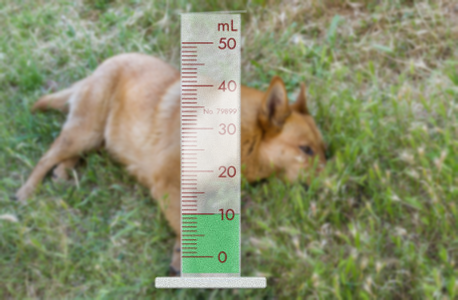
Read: **10** mL
